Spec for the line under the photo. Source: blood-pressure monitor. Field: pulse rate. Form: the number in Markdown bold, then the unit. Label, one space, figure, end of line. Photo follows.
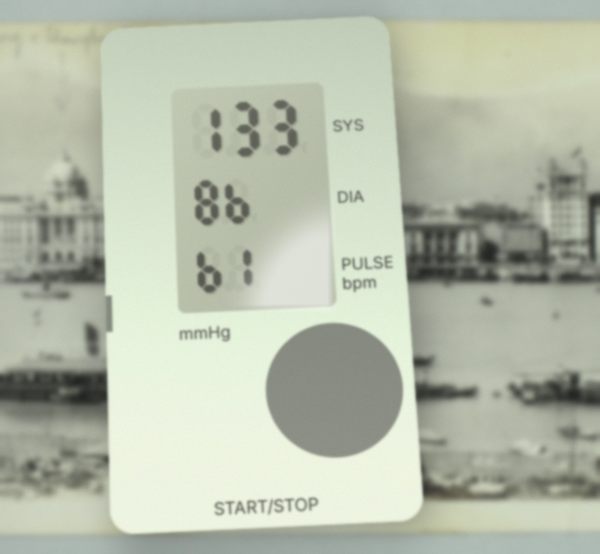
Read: **61** bpm
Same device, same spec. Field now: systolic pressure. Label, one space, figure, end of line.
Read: **133** mmHg
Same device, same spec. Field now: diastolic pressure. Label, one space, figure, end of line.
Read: **86** mmHg
